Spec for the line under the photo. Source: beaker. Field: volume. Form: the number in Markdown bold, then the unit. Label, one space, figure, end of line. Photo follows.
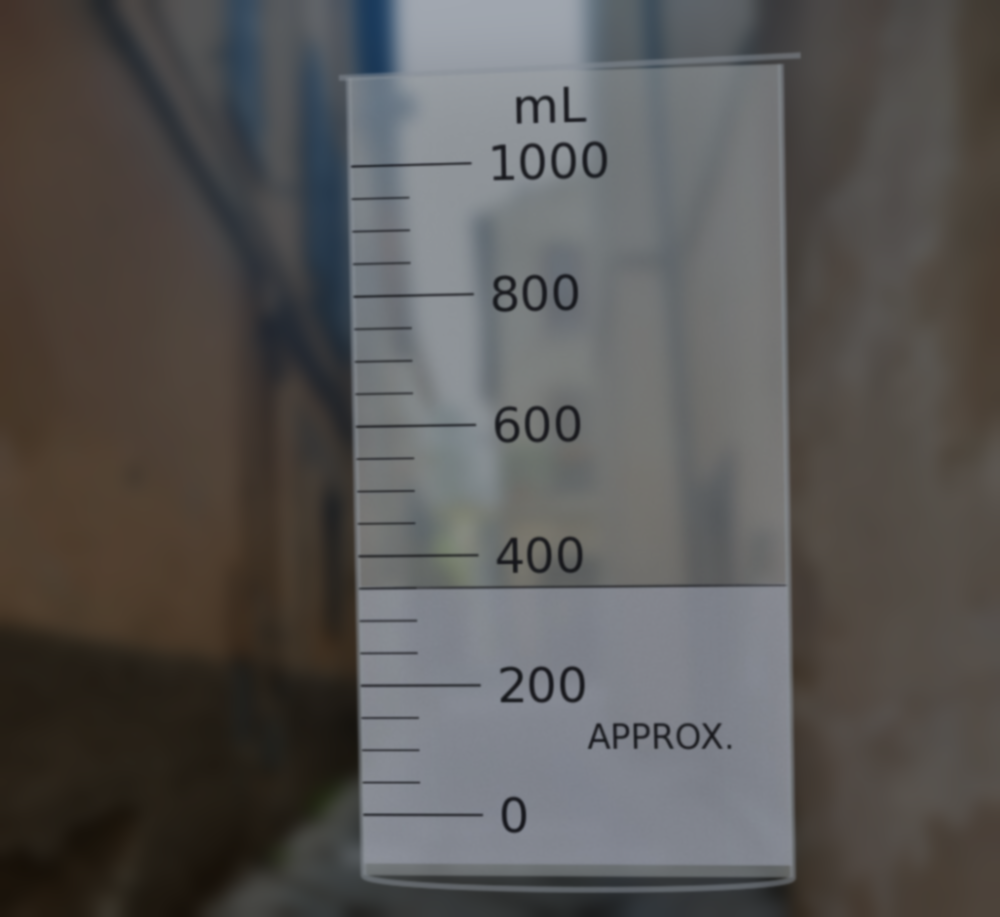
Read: **350** mL
